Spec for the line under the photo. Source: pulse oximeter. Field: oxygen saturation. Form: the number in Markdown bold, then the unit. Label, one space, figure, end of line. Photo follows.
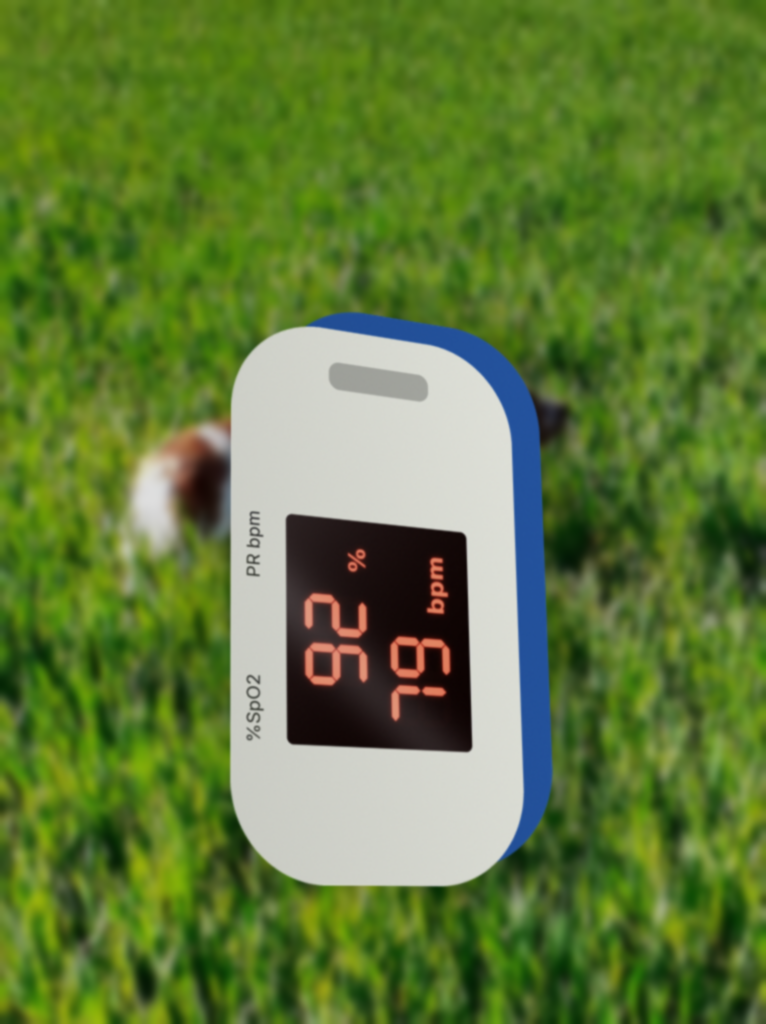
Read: **92** %
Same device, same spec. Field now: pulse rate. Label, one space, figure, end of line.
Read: **79** bpm
